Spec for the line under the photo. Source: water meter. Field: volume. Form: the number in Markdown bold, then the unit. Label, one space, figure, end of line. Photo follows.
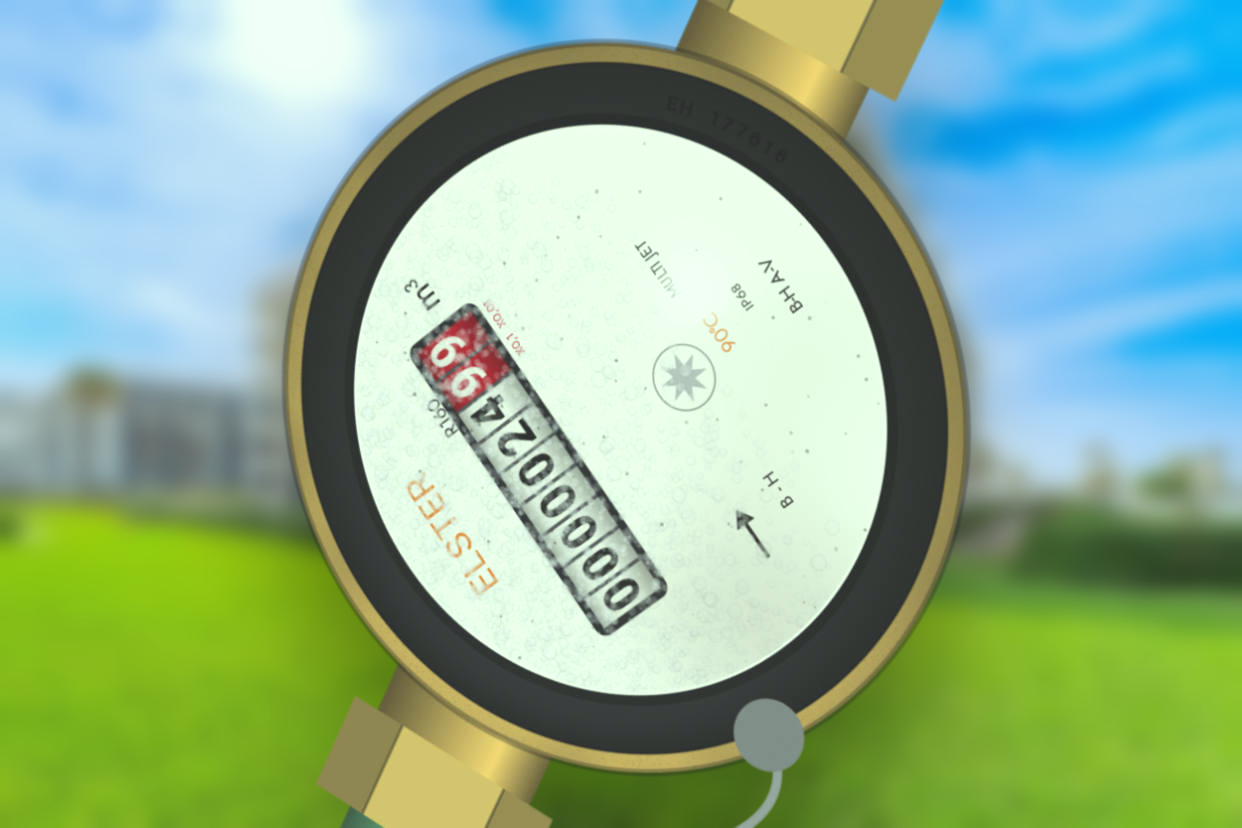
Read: **24.99** m³
